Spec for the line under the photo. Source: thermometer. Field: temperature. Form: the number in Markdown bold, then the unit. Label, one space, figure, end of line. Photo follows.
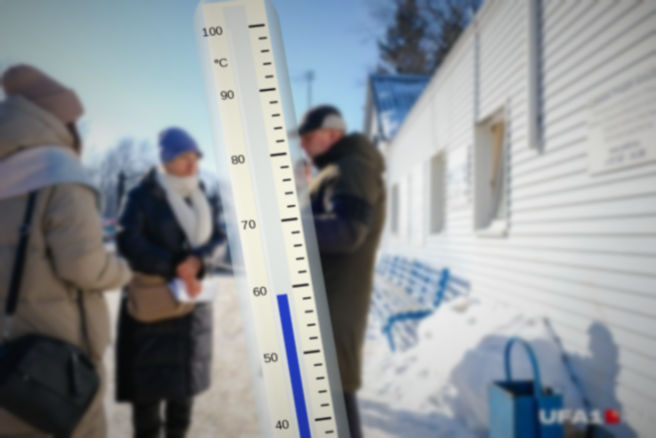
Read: **59** °C
